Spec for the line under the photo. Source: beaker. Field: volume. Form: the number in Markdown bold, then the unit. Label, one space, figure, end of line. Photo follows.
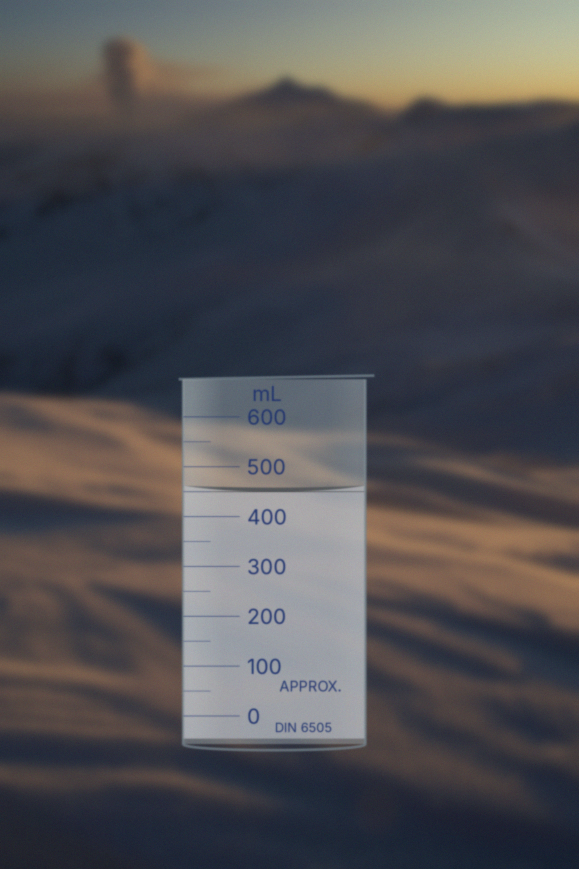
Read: **450** mL
